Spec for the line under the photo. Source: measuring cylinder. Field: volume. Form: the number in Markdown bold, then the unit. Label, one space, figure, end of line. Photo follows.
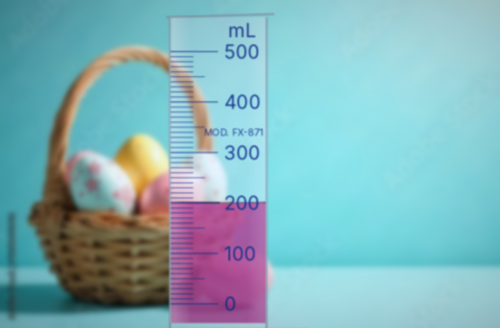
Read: **200** mL
